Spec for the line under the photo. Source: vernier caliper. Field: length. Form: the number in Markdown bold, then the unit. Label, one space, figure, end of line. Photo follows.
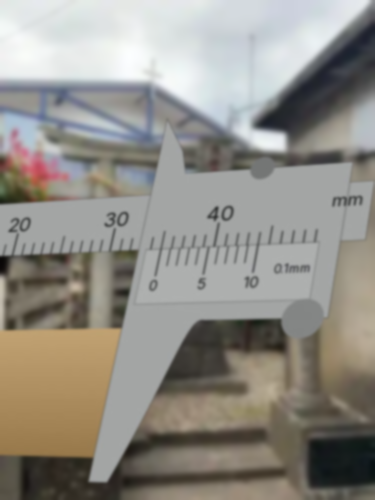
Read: **35.0** mm
